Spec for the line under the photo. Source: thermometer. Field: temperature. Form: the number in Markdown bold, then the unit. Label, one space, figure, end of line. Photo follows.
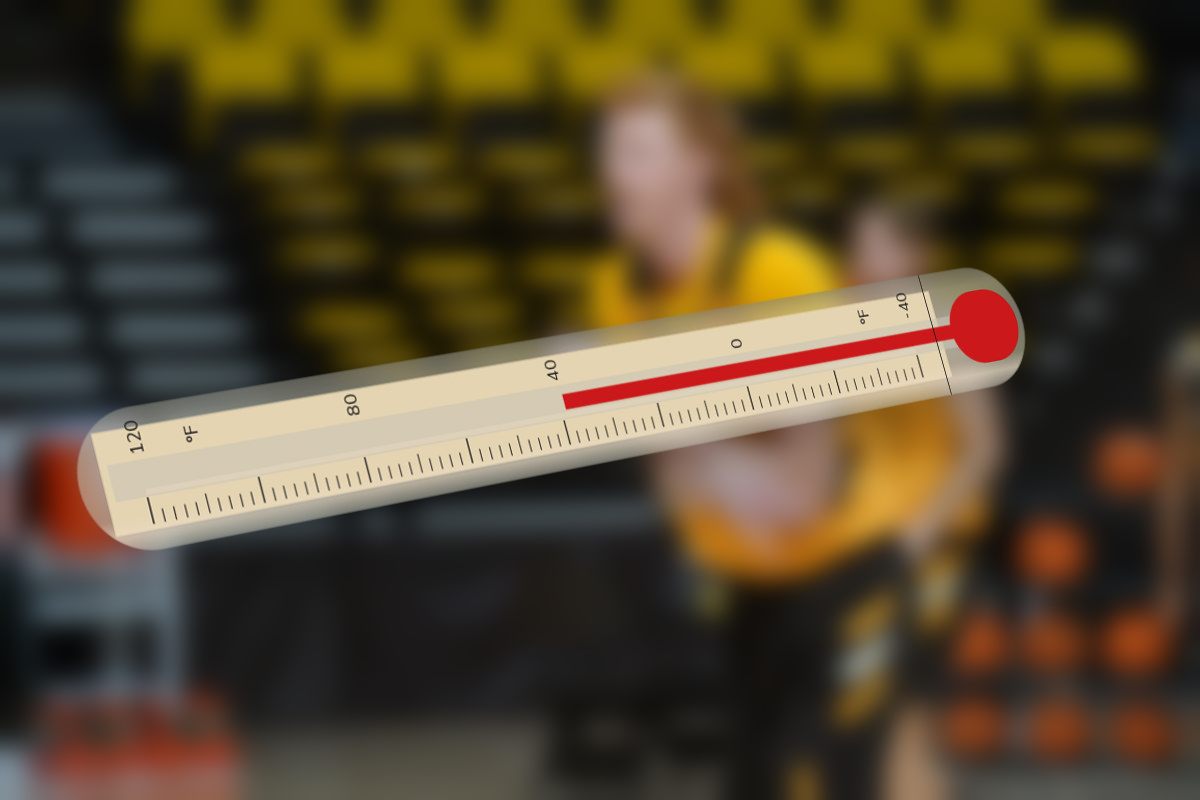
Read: **39** °F
